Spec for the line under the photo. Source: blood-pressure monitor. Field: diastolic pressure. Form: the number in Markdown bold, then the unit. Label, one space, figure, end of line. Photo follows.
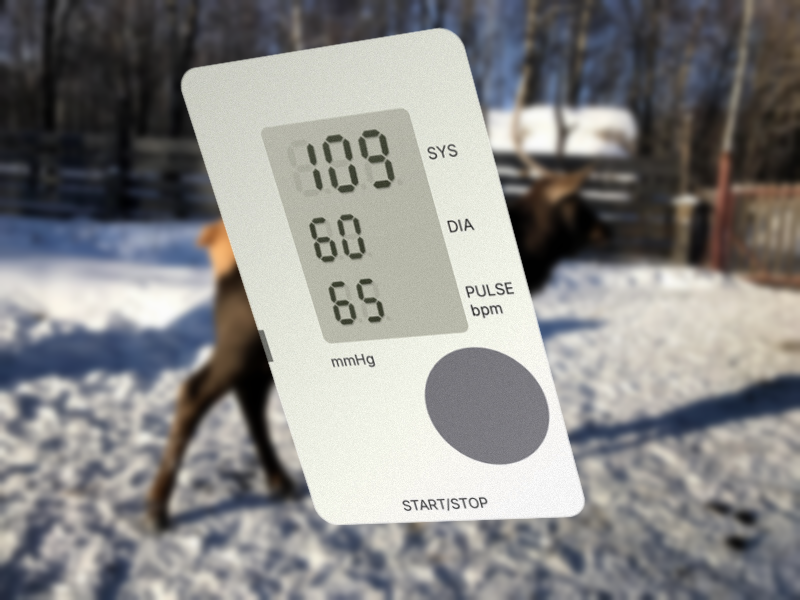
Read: **60** mmHg
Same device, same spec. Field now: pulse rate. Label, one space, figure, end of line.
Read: **65** bpm
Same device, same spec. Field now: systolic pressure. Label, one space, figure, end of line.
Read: **109** mmHg
